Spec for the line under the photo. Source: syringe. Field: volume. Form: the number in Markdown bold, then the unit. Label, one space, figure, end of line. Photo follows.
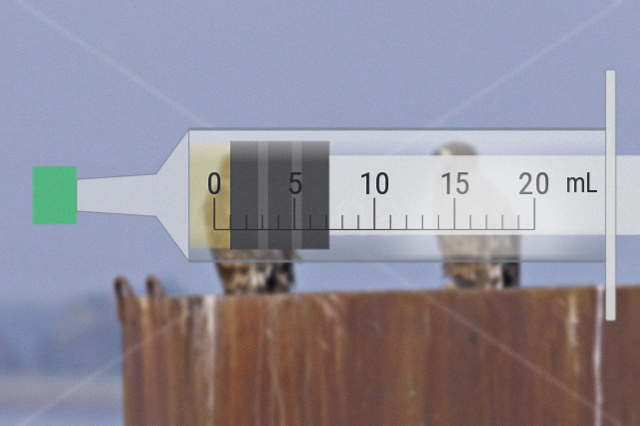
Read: **1** mL
